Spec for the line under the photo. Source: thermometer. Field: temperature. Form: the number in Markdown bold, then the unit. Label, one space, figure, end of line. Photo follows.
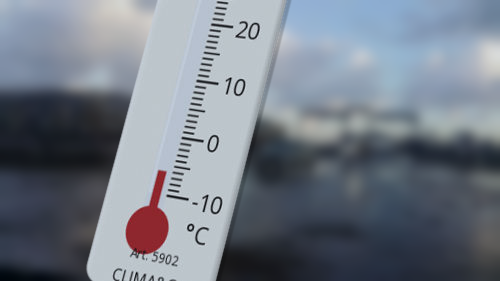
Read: **-6** °C
